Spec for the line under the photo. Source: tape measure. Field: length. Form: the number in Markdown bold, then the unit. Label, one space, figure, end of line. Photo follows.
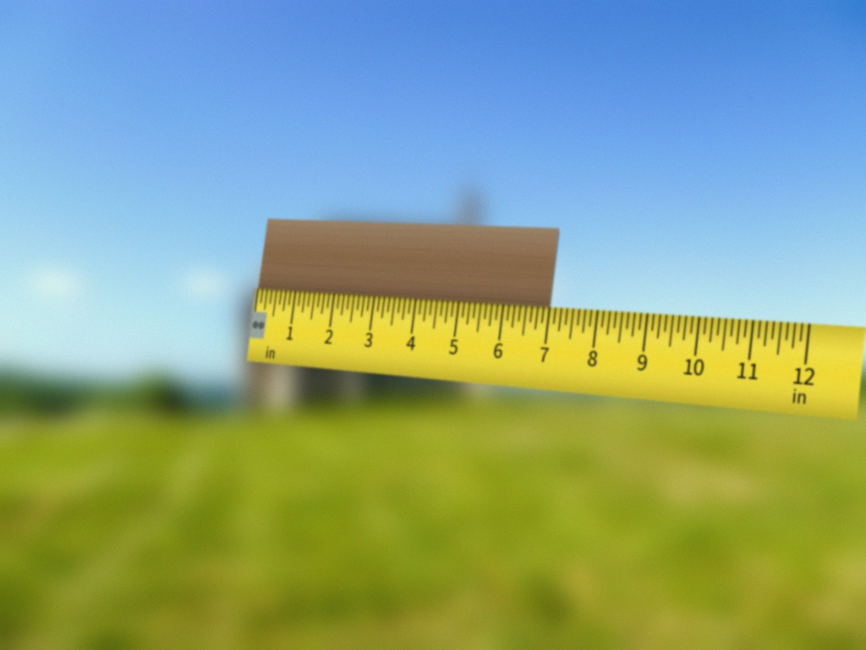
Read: **7** in
